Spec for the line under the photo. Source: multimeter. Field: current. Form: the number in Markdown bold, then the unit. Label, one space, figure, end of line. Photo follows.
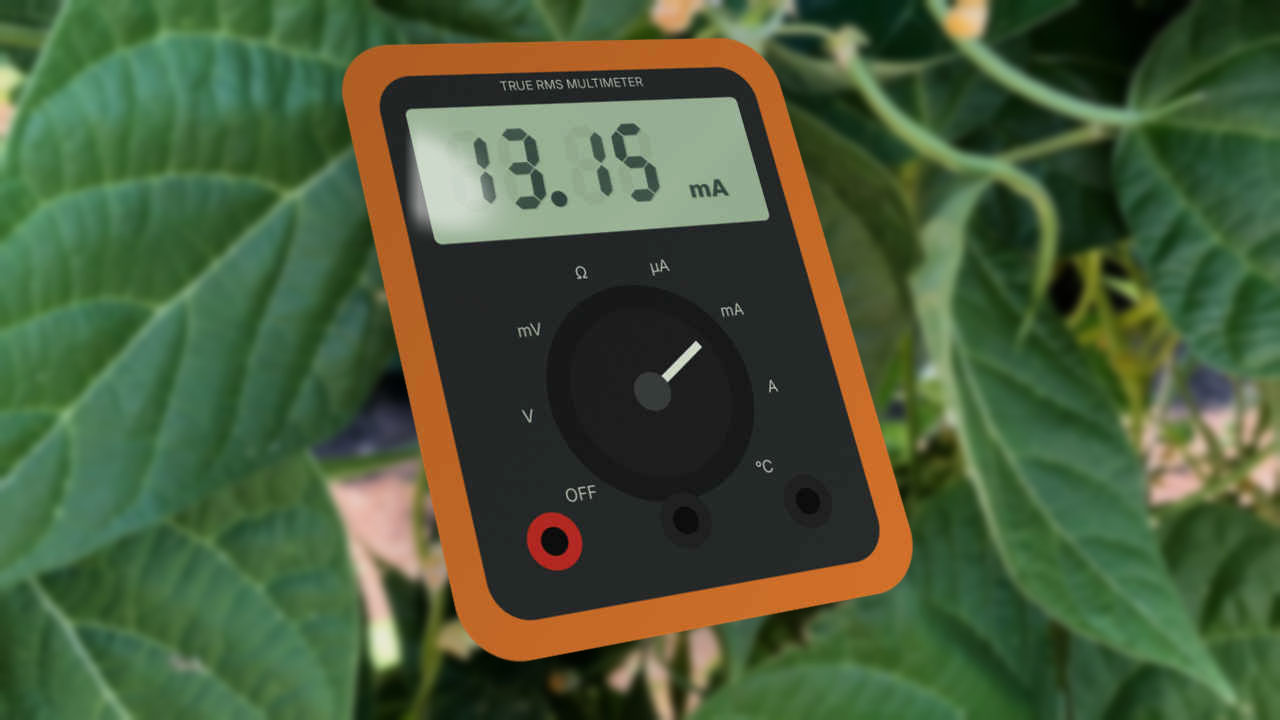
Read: **13.15** mA
